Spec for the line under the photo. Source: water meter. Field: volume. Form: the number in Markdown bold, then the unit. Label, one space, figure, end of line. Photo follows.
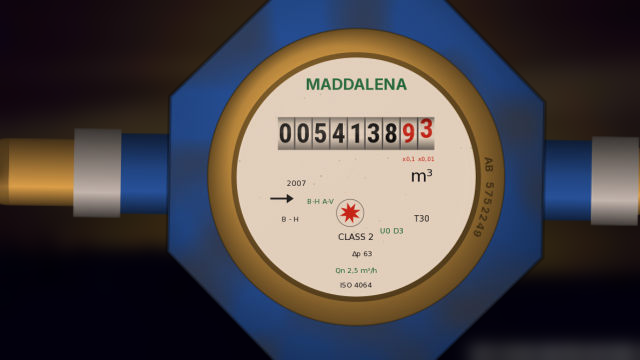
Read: **54138.93** m³
